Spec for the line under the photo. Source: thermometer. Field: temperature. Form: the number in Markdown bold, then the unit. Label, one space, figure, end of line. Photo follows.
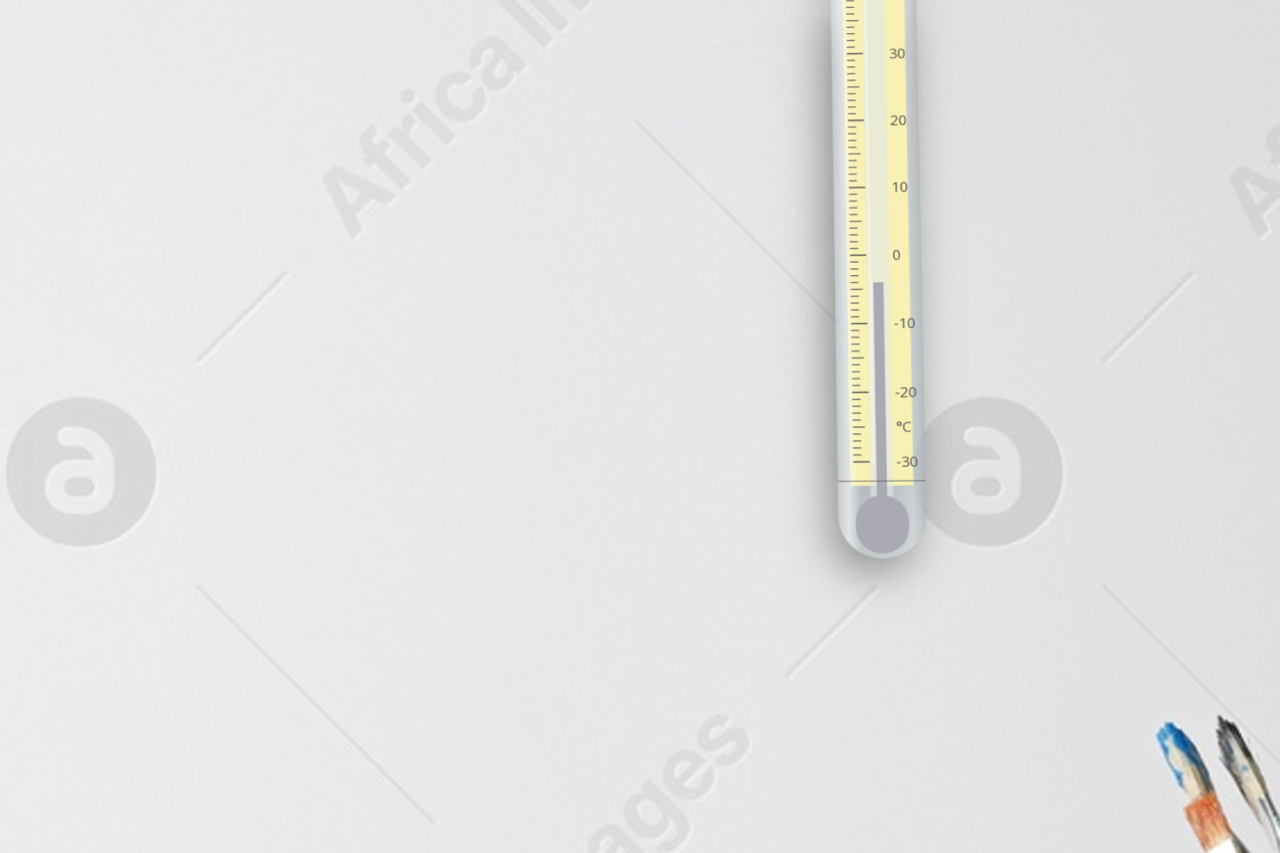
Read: **-4** °C
